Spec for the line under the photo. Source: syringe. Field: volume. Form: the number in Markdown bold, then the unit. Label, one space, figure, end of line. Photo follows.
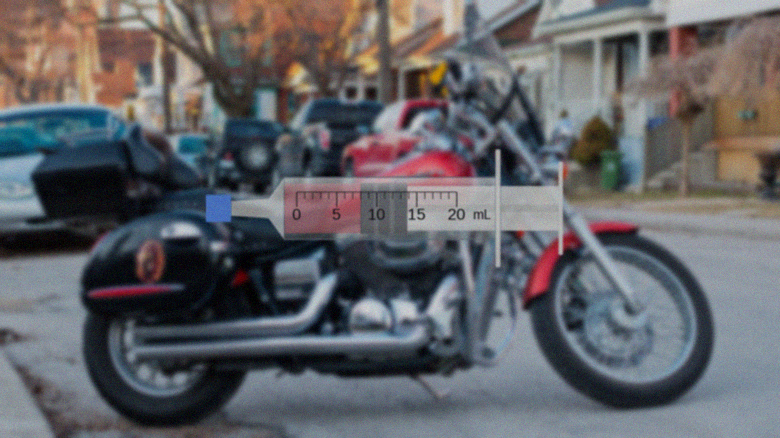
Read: **8** mL
